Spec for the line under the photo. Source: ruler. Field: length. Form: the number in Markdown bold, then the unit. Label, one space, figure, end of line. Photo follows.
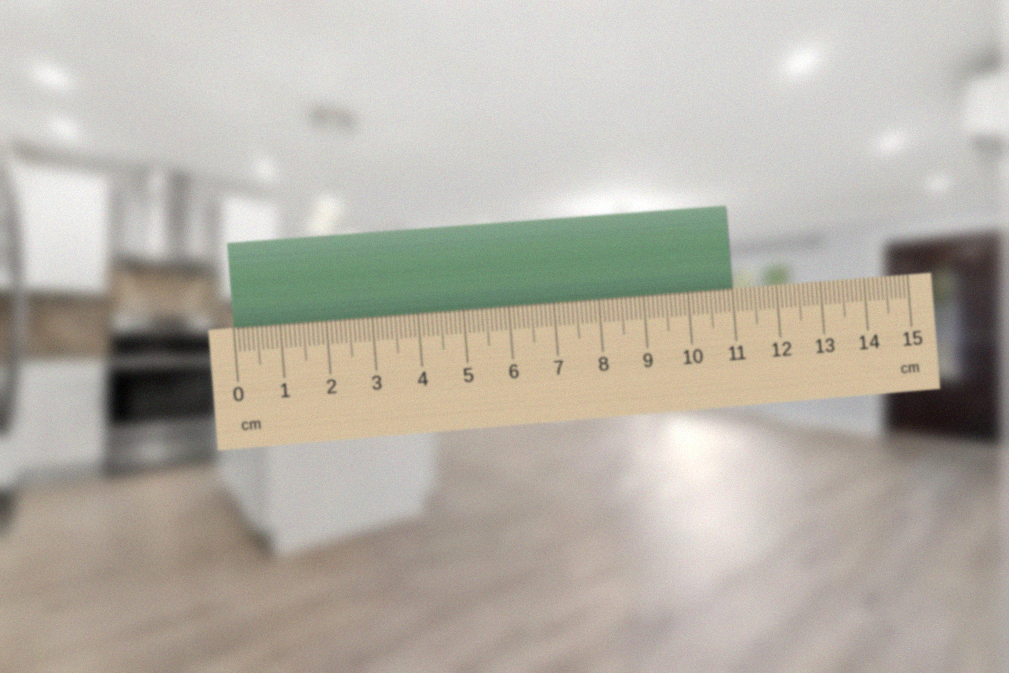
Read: **11** cm
